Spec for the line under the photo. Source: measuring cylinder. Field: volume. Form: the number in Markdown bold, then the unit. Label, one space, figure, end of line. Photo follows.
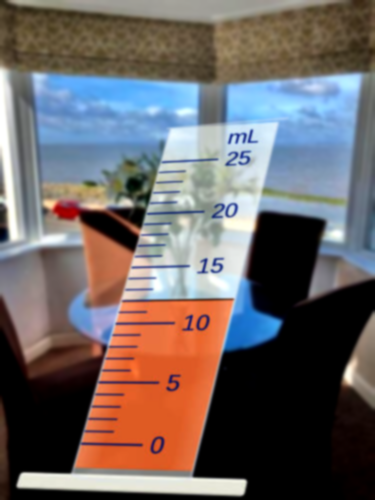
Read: **12** mL
